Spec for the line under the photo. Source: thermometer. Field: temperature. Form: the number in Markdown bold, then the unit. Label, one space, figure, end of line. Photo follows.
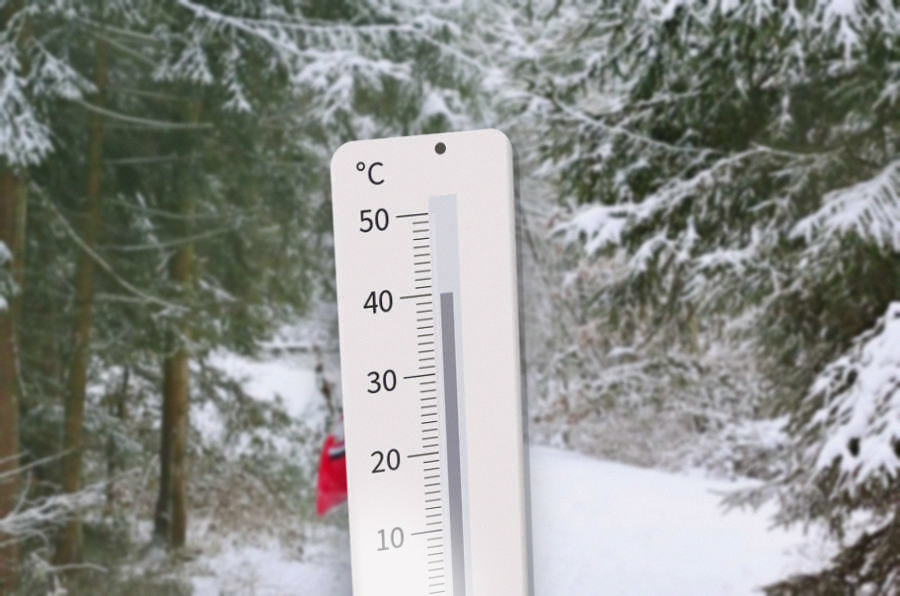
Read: **40** °C
